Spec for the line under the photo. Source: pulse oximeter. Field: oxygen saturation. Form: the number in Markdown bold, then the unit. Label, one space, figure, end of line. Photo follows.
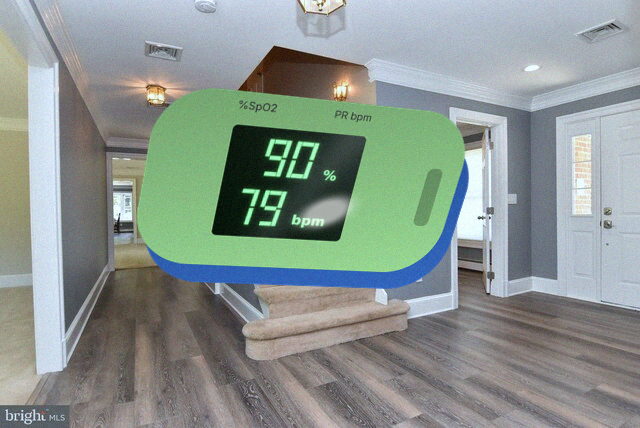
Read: **90** %
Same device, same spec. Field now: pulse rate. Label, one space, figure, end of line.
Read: **79** bpm
